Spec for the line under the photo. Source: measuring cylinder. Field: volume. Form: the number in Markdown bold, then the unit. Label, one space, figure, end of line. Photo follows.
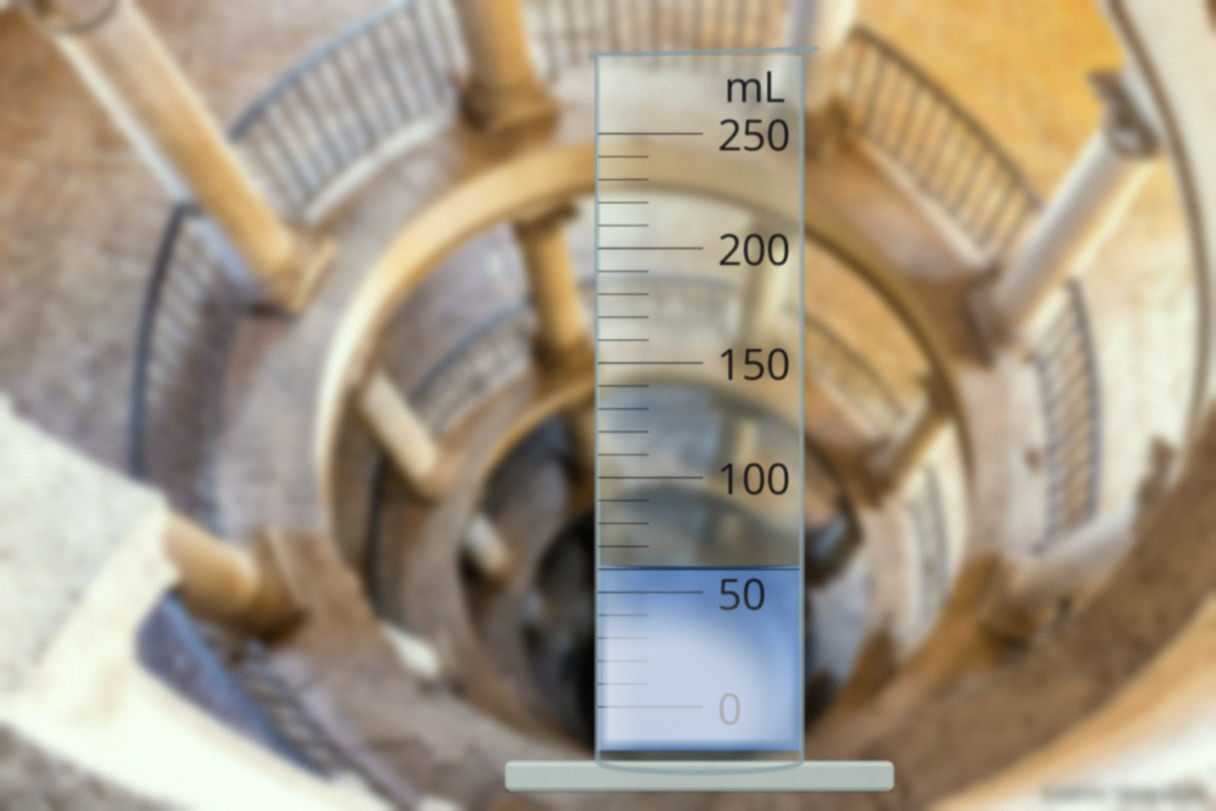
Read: **60** mL
